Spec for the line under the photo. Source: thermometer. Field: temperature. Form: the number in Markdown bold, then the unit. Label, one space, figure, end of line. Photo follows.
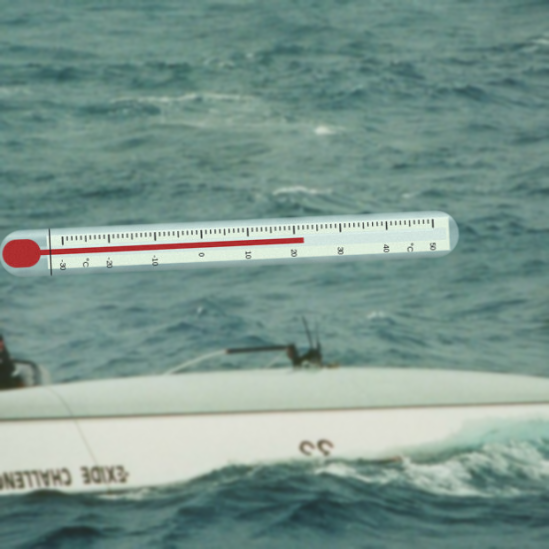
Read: **22** °C
